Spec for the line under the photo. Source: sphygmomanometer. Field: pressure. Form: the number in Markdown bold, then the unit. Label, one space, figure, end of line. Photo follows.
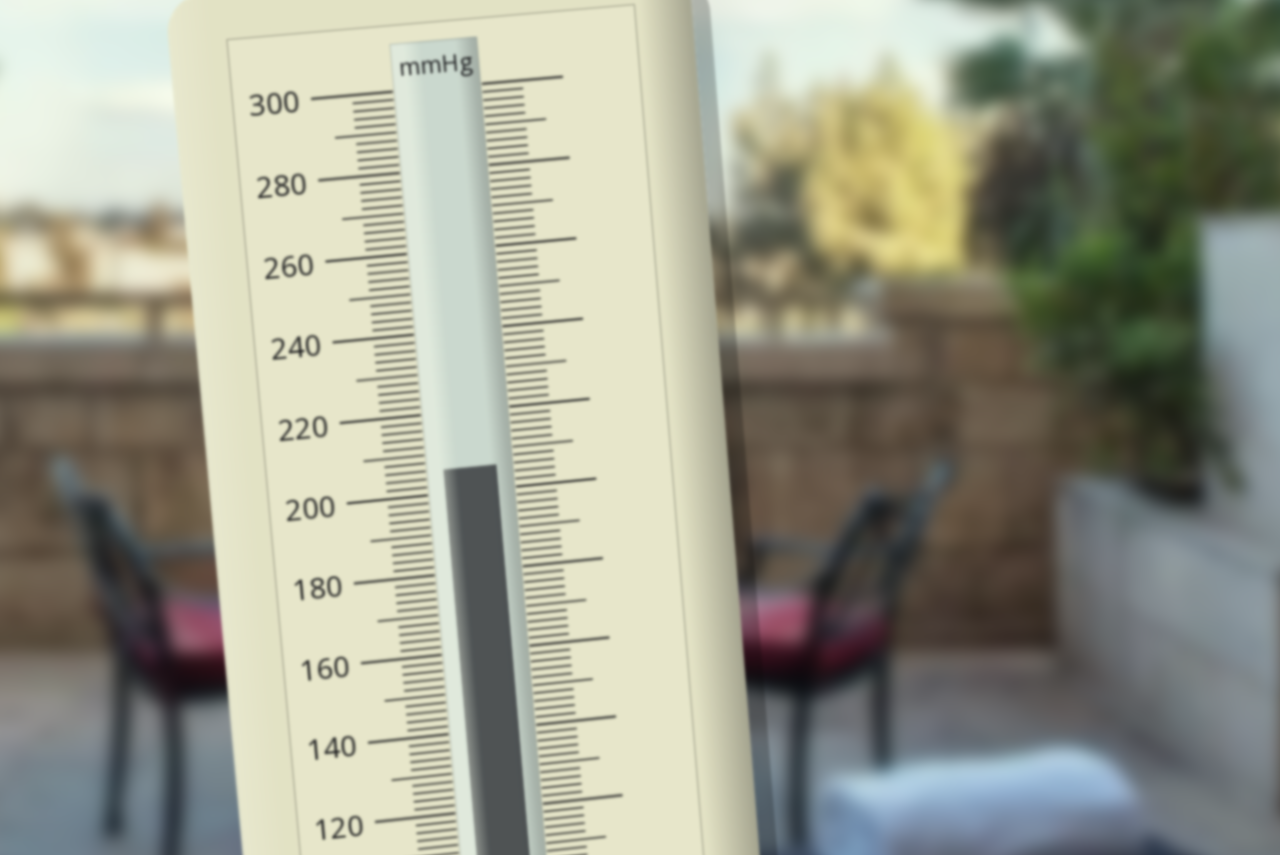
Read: **206** mmHg
